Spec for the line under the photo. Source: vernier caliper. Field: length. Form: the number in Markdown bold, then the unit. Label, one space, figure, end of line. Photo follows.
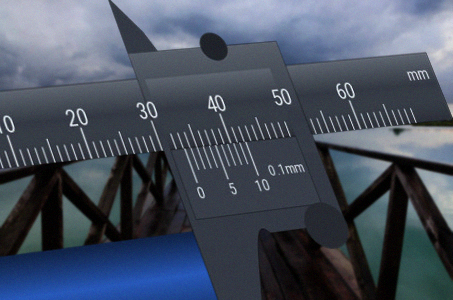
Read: **33.2** mm
